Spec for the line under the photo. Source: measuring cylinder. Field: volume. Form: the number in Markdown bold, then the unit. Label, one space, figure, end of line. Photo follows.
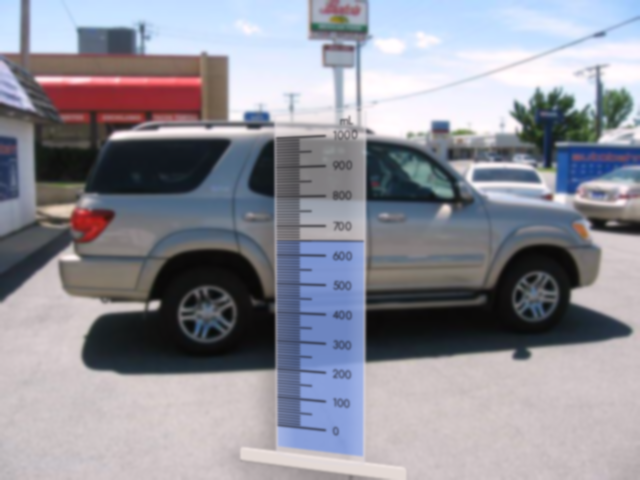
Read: **650** mL
